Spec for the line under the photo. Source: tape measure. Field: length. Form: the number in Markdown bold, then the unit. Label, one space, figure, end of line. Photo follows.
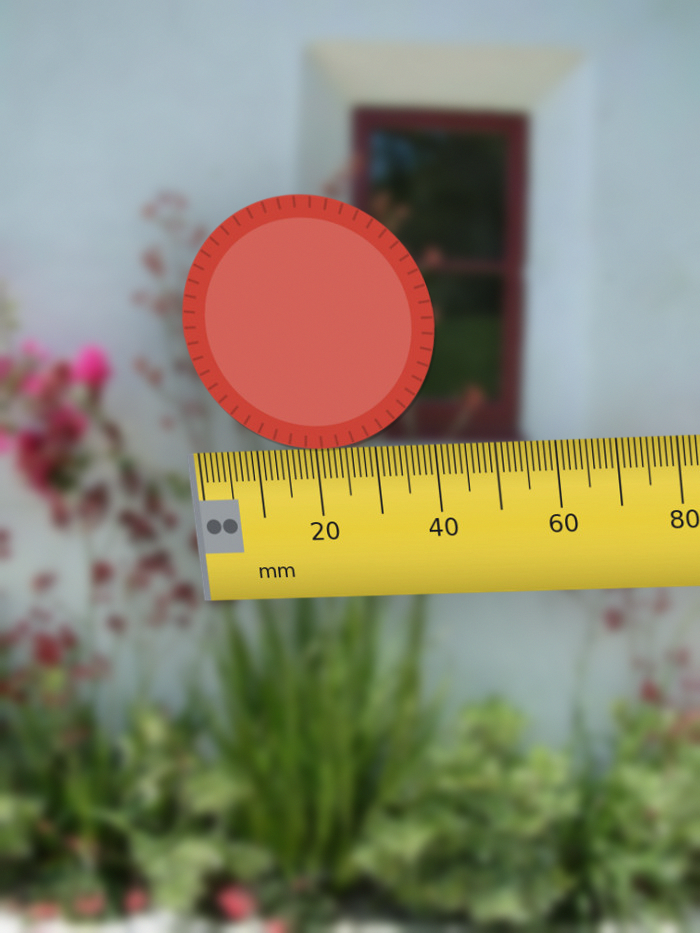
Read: **42** mm
